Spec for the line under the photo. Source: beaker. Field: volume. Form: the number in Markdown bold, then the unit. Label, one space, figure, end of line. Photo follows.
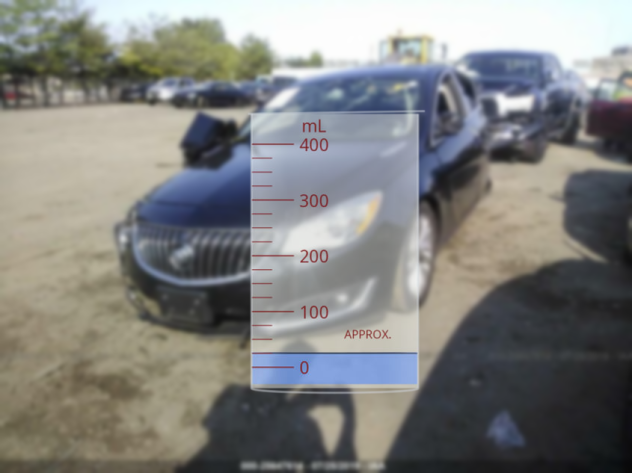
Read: **25** mL
